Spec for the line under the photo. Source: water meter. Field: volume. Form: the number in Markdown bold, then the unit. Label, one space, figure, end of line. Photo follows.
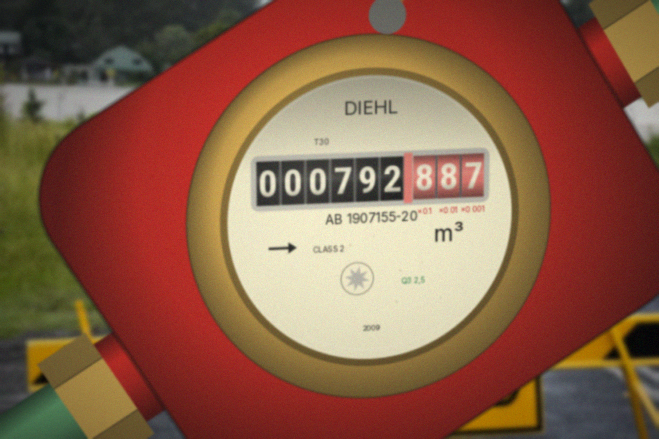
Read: **792.887** m³
